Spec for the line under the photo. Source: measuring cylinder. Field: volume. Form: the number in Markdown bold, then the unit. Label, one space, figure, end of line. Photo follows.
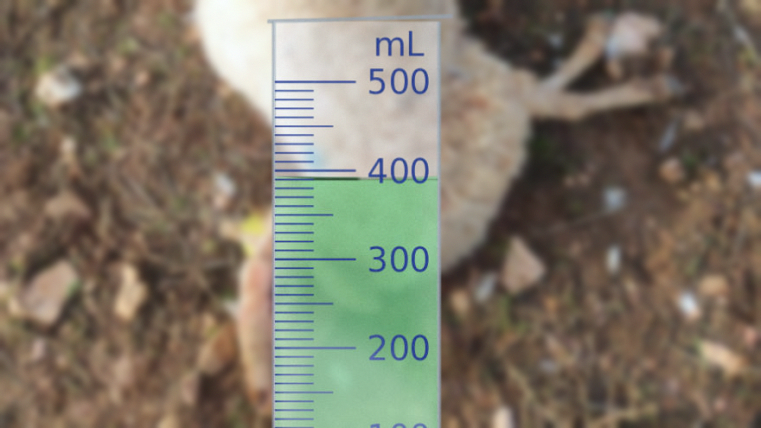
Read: **390** mL
